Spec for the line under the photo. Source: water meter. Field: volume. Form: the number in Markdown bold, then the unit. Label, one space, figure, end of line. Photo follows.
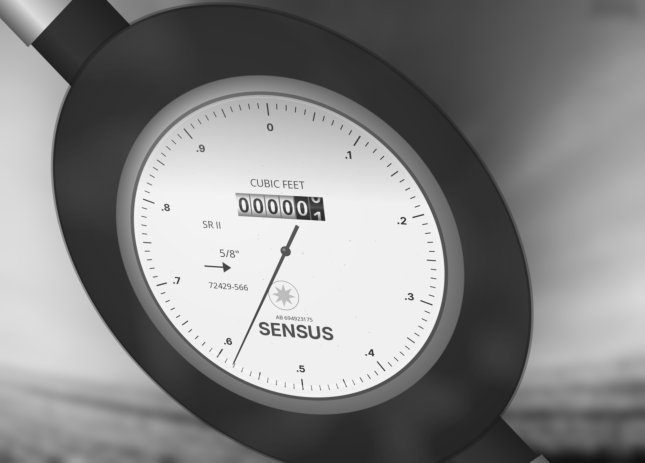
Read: **0.58** ft³
